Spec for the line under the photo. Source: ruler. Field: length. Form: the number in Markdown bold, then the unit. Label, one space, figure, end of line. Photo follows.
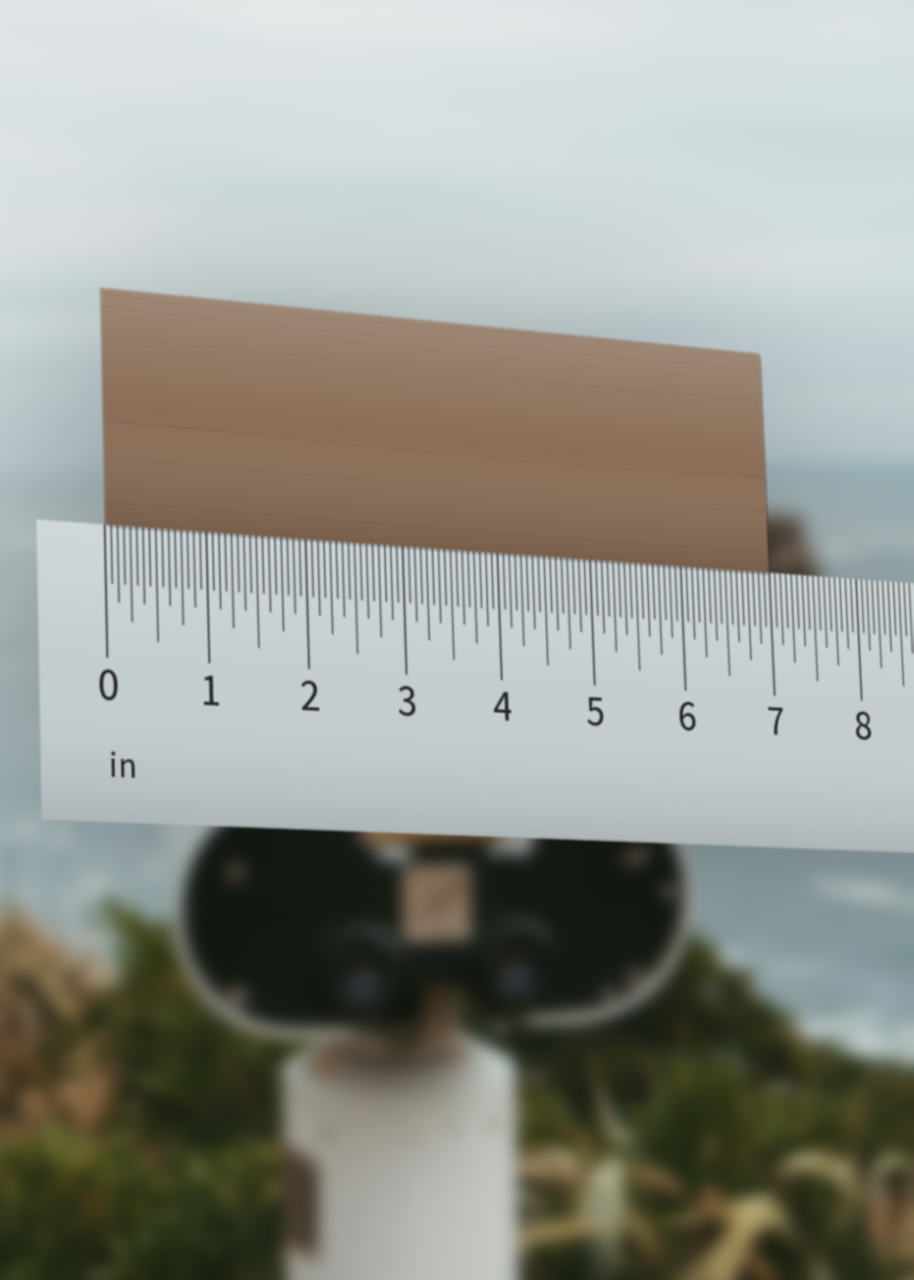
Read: **7** in
